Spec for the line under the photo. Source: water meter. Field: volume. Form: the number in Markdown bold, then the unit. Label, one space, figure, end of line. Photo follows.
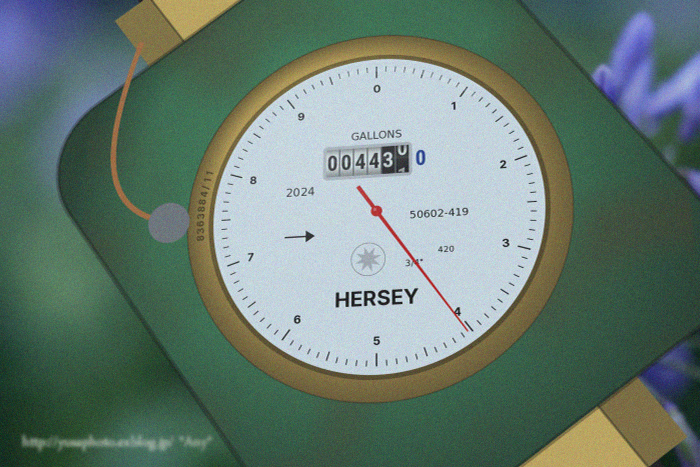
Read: **44304.0** gal
